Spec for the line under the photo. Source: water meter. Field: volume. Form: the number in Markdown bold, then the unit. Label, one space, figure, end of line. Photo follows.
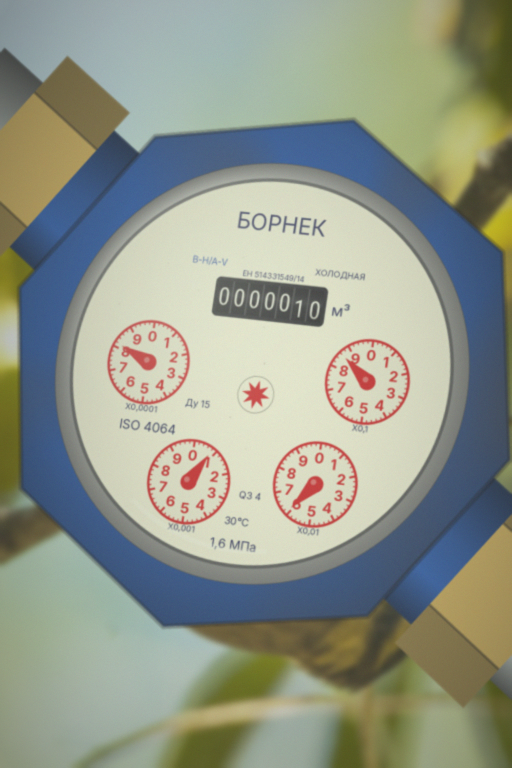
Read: **9.8608** m³
